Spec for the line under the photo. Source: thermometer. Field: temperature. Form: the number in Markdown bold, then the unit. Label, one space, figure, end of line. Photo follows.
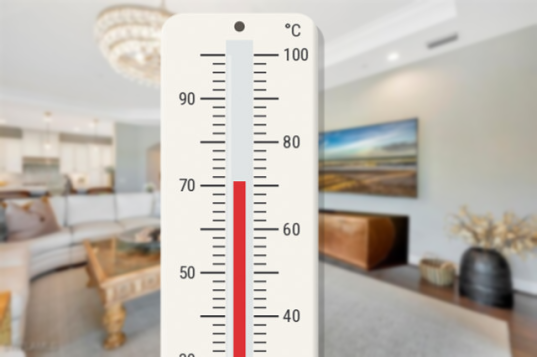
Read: **71** °C
